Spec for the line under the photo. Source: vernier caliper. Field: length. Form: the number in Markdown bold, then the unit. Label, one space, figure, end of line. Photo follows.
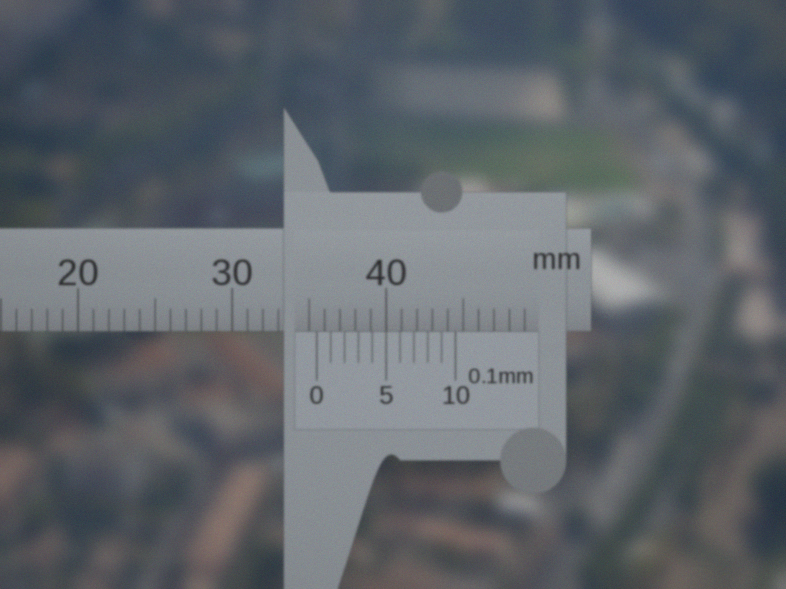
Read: **35.5** mm
